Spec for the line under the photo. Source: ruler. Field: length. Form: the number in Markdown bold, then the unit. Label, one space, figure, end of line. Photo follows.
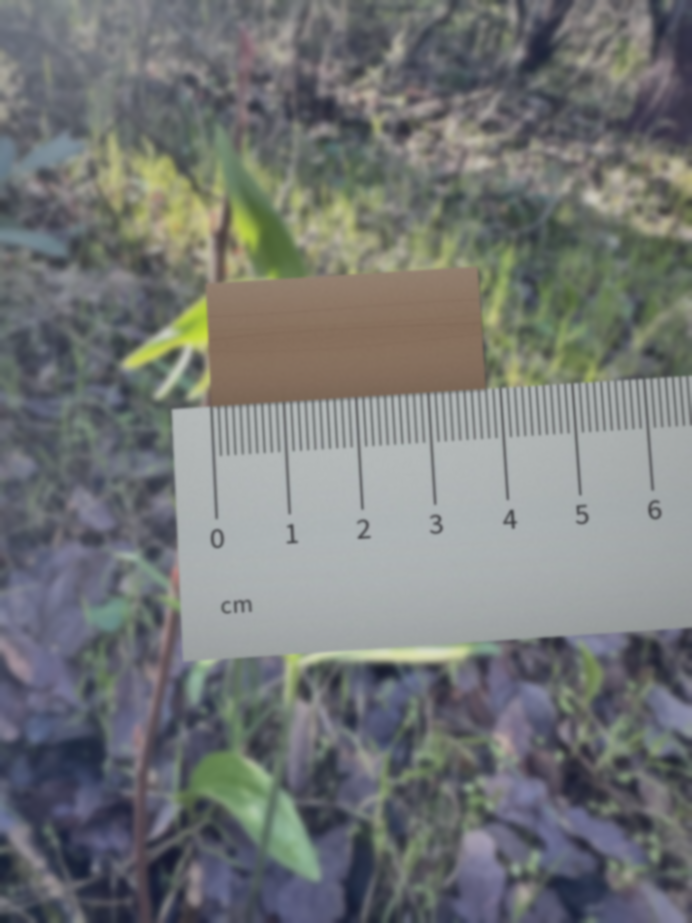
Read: **3.8** cm
